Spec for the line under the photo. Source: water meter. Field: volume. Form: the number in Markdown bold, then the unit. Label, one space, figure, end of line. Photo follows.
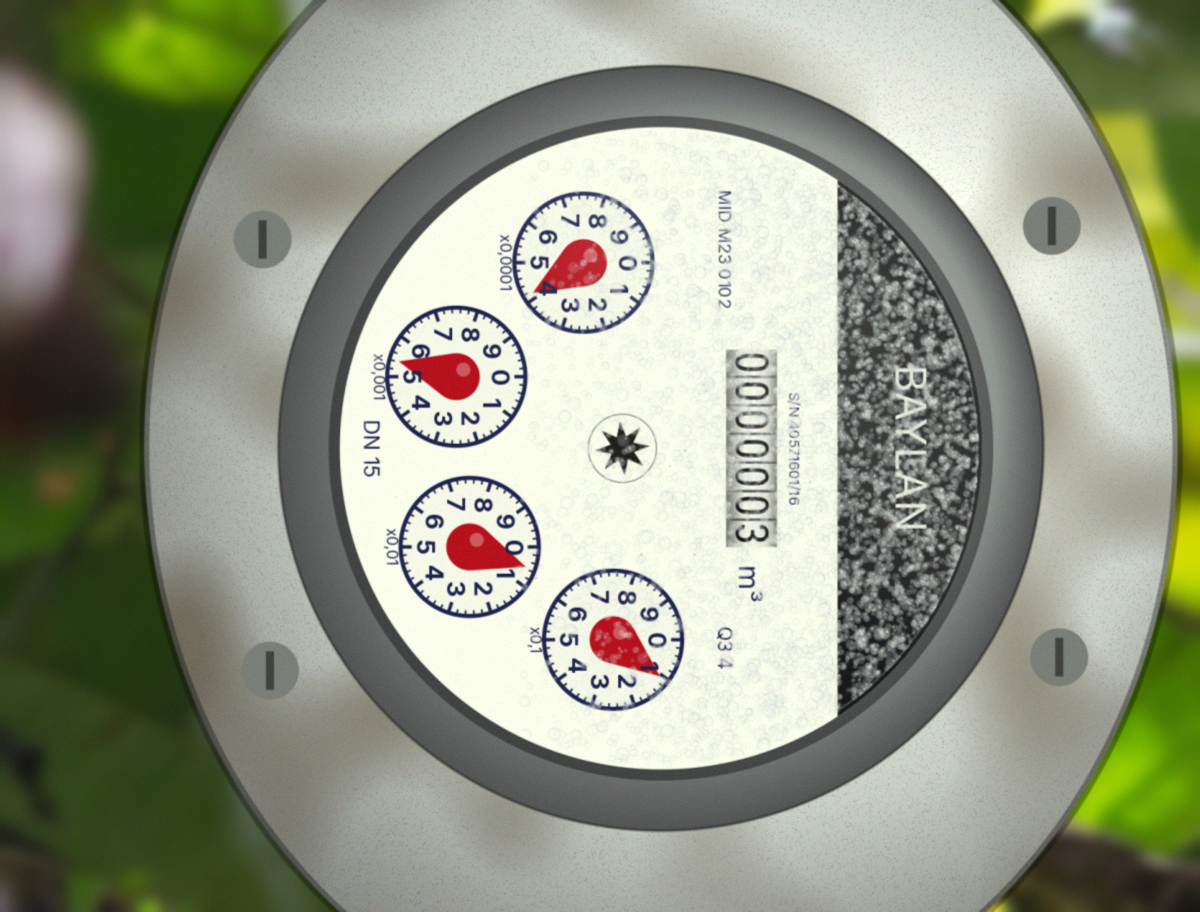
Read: **3.1054** m³
